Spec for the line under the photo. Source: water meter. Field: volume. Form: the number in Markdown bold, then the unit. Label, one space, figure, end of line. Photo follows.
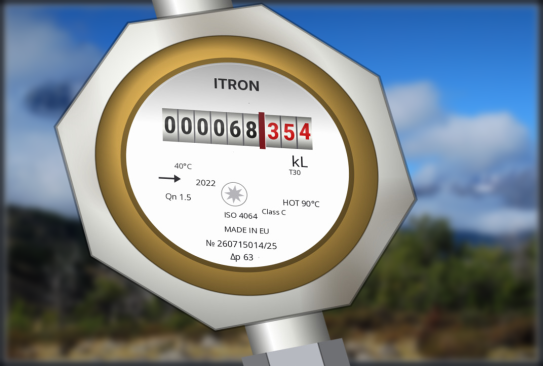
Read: **68.354** kL
